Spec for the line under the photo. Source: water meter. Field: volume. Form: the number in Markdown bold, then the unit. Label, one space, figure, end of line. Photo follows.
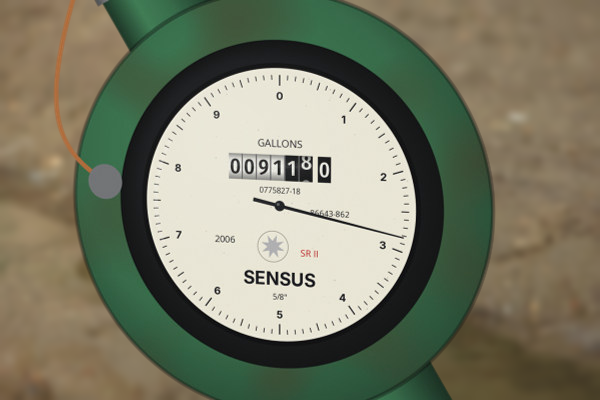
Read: **91182.8** gal
